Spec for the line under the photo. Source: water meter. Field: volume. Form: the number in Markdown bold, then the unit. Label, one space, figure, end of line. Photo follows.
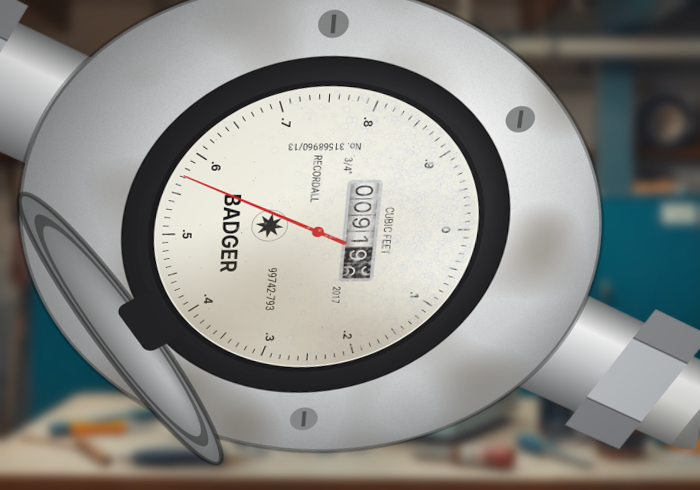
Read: **9195.57** ft³
